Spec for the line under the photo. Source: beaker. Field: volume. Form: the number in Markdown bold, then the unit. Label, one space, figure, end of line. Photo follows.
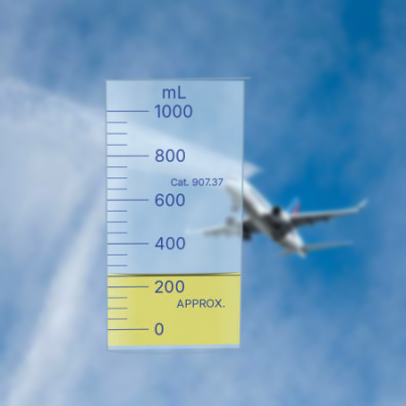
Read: **250** mL
